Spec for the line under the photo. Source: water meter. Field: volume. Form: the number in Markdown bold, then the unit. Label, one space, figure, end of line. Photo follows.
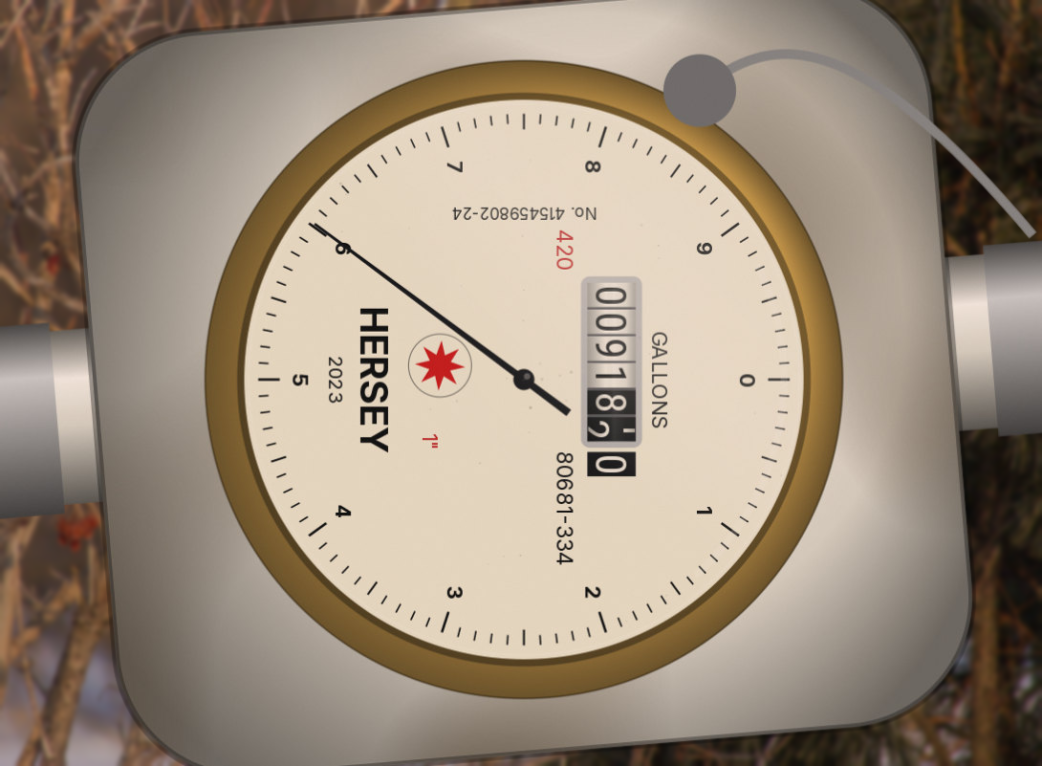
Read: **91816.0** gal
